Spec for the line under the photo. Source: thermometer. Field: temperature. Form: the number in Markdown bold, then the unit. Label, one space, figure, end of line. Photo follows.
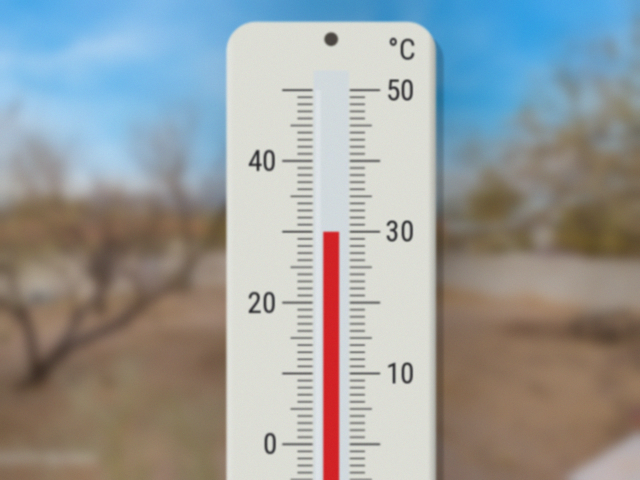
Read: **30** °C
